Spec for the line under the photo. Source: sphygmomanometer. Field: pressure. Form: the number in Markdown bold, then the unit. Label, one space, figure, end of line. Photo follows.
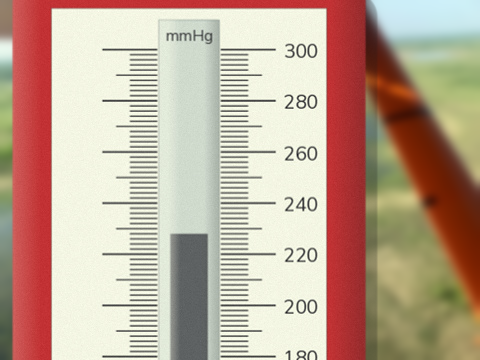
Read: **228** mmHg
